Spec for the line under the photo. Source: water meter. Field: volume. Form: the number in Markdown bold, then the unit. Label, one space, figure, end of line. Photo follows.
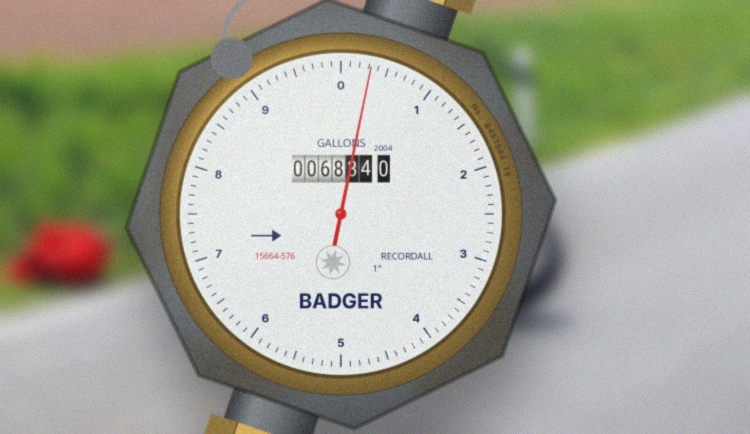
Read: **68340.3** gal
